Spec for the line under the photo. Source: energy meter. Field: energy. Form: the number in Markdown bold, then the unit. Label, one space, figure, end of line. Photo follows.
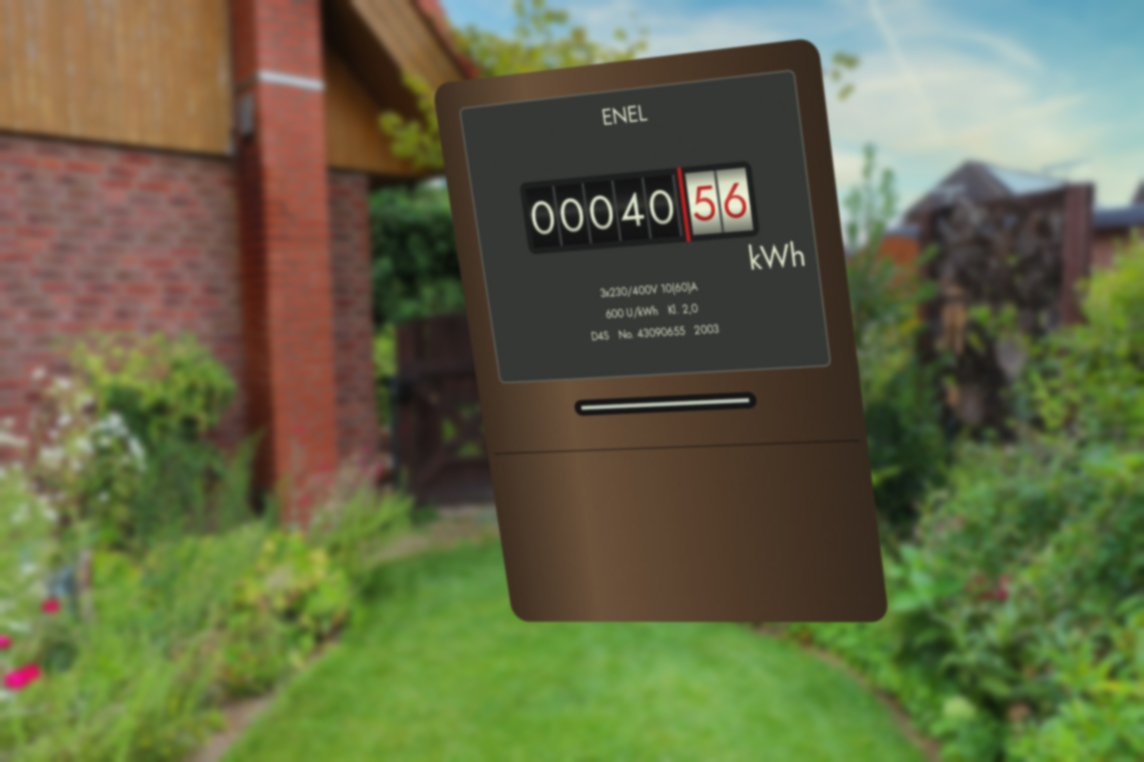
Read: **40.56** kWh
